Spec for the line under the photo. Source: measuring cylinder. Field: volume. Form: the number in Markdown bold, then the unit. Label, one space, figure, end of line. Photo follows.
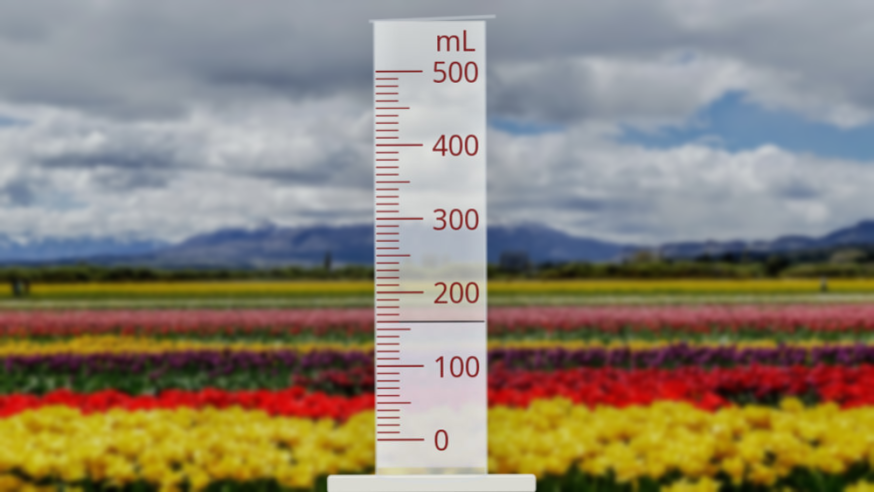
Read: **160** mL
